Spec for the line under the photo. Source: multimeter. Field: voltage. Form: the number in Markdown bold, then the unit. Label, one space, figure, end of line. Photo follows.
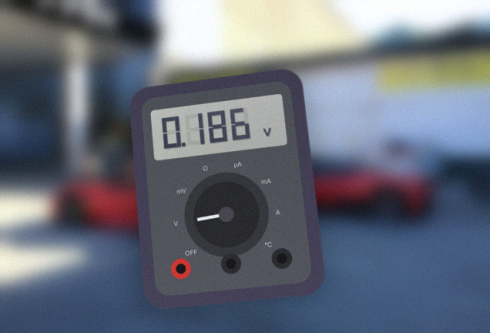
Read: **0.186** V
